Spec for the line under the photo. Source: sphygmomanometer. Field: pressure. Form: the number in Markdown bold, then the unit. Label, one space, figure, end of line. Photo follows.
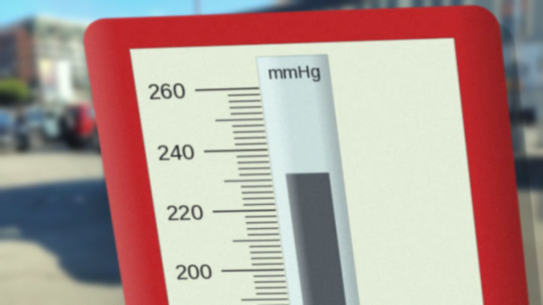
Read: **232** mmHg
